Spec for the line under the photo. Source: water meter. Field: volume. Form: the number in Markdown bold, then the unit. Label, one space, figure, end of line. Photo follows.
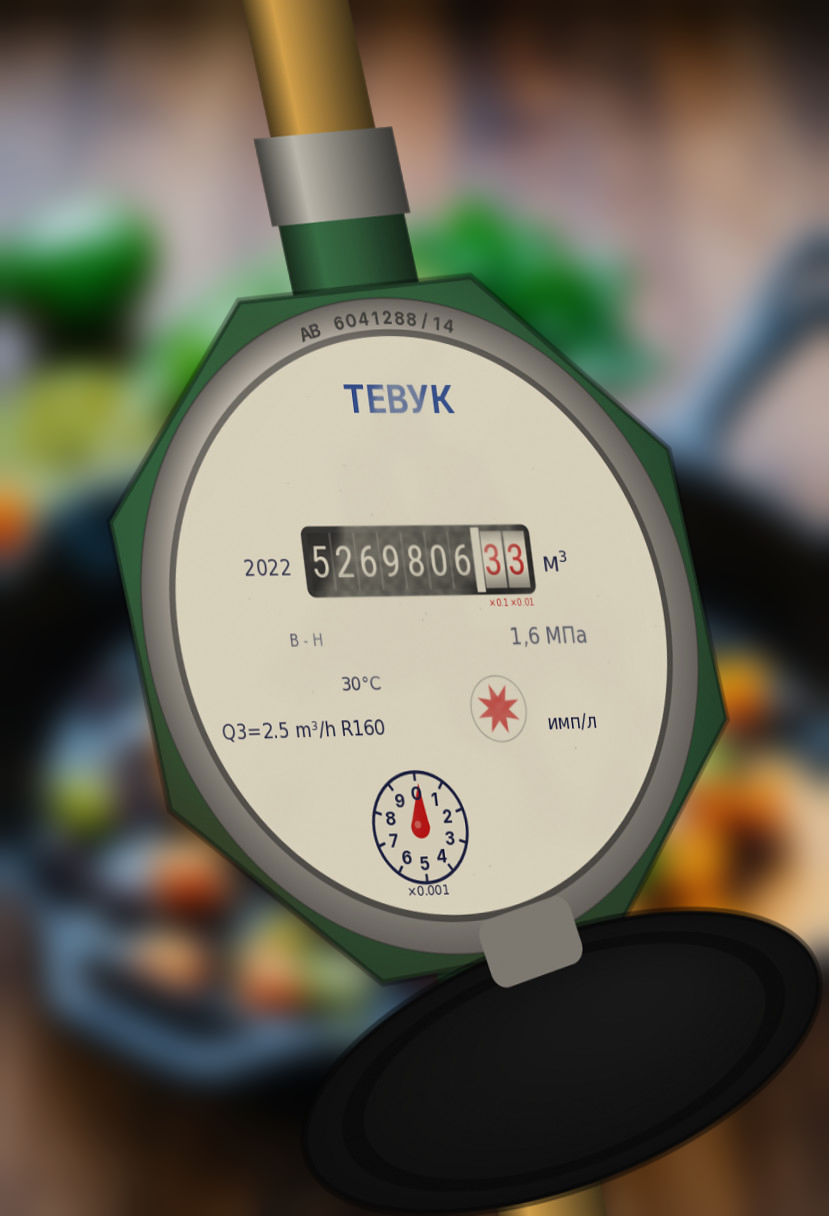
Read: **5269806.330** m³
